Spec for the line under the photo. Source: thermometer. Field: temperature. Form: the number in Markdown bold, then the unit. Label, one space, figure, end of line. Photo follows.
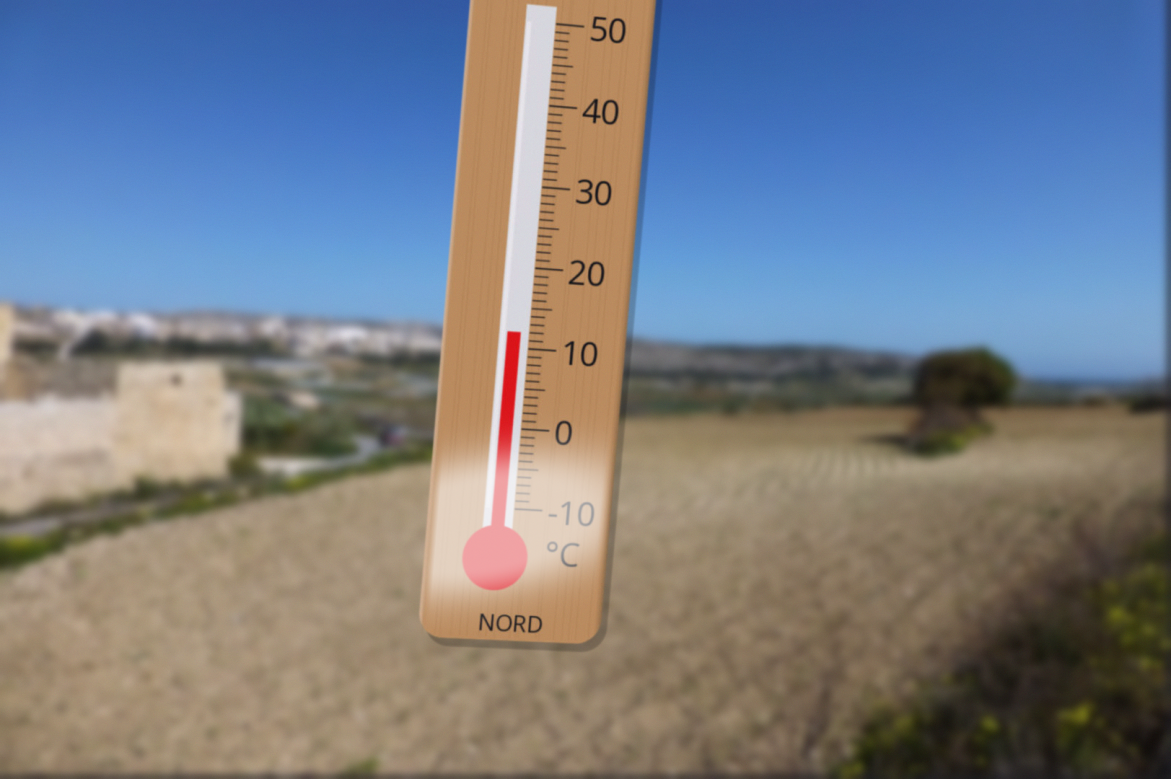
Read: **12** °C
